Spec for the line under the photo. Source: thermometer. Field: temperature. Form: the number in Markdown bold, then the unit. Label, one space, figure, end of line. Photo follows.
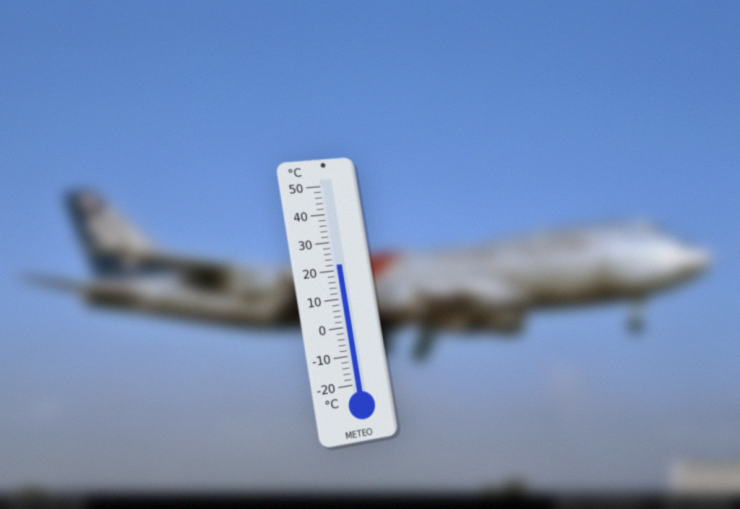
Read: **22** °C
